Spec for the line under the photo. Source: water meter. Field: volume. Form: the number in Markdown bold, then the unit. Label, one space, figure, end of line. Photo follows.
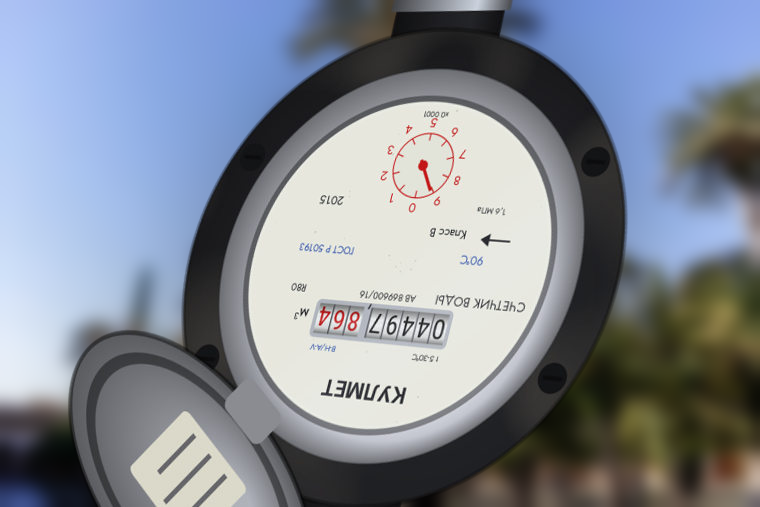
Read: **4497.8639** m³
